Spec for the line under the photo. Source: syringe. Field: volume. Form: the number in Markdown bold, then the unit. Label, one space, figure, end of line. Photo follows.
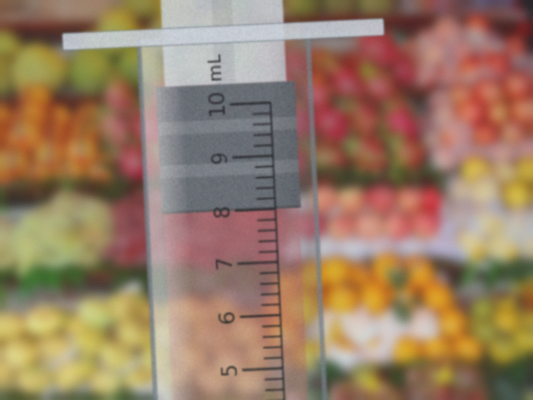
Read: **8** mL
